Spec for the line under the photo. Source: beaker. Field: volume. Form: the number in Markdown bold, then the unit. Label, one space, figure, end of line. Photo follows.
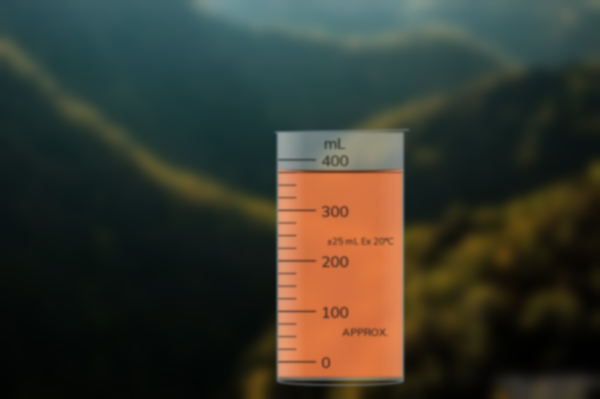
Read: **375** mL
